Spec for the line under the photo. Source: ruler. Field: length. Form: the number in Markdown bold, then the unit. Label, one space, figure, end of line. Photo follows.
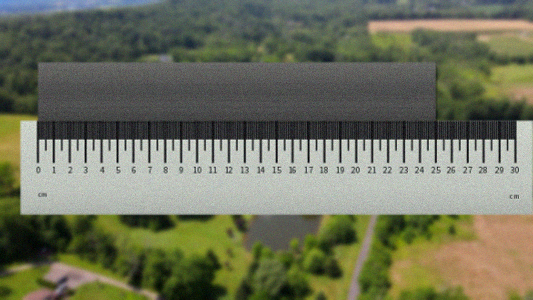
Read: **25** cm
